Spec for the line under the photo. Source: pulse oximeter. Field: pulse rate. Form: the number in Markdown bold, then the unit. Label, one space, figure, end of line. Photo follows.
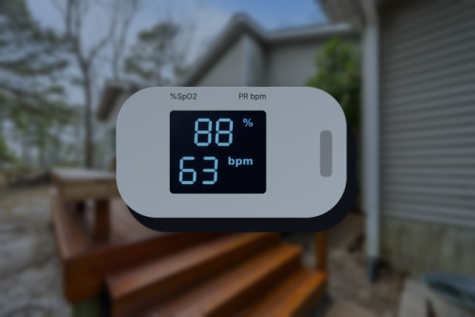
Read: **63** bpm
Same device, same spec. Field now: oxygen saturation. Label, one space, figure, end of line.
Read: **88** %
